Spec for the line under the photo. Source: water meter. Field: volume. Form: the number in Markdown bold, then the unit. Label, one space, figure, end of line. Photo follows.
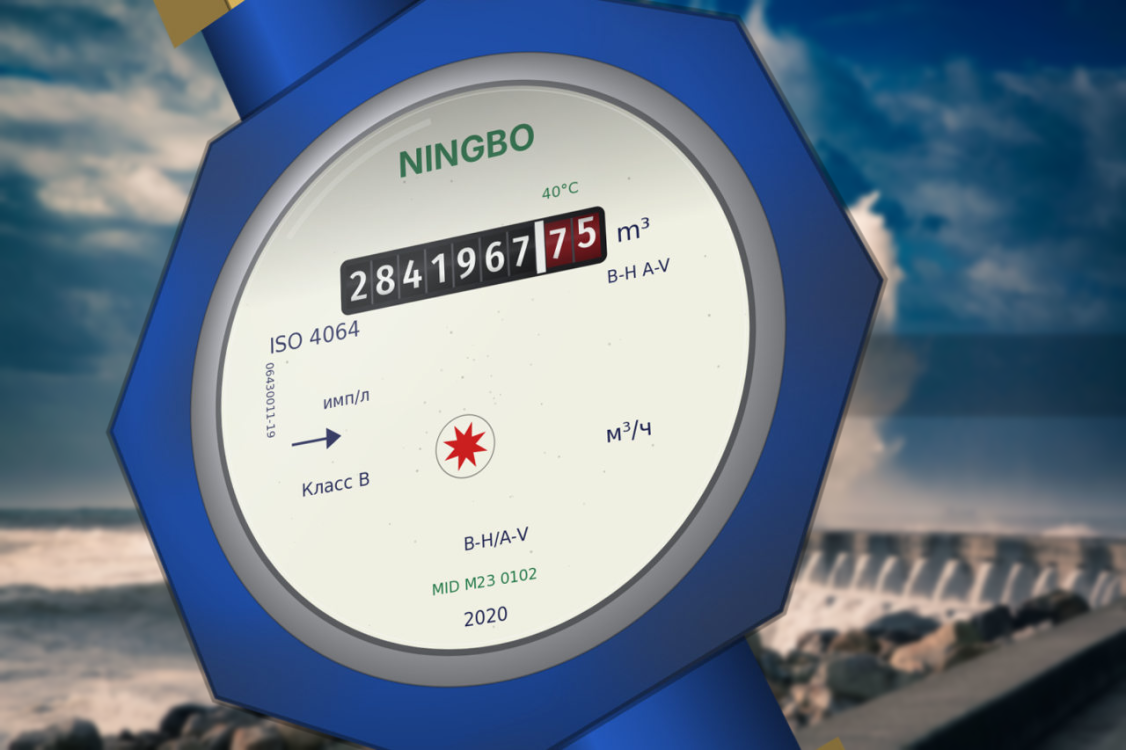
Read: **2841967.75** m³
